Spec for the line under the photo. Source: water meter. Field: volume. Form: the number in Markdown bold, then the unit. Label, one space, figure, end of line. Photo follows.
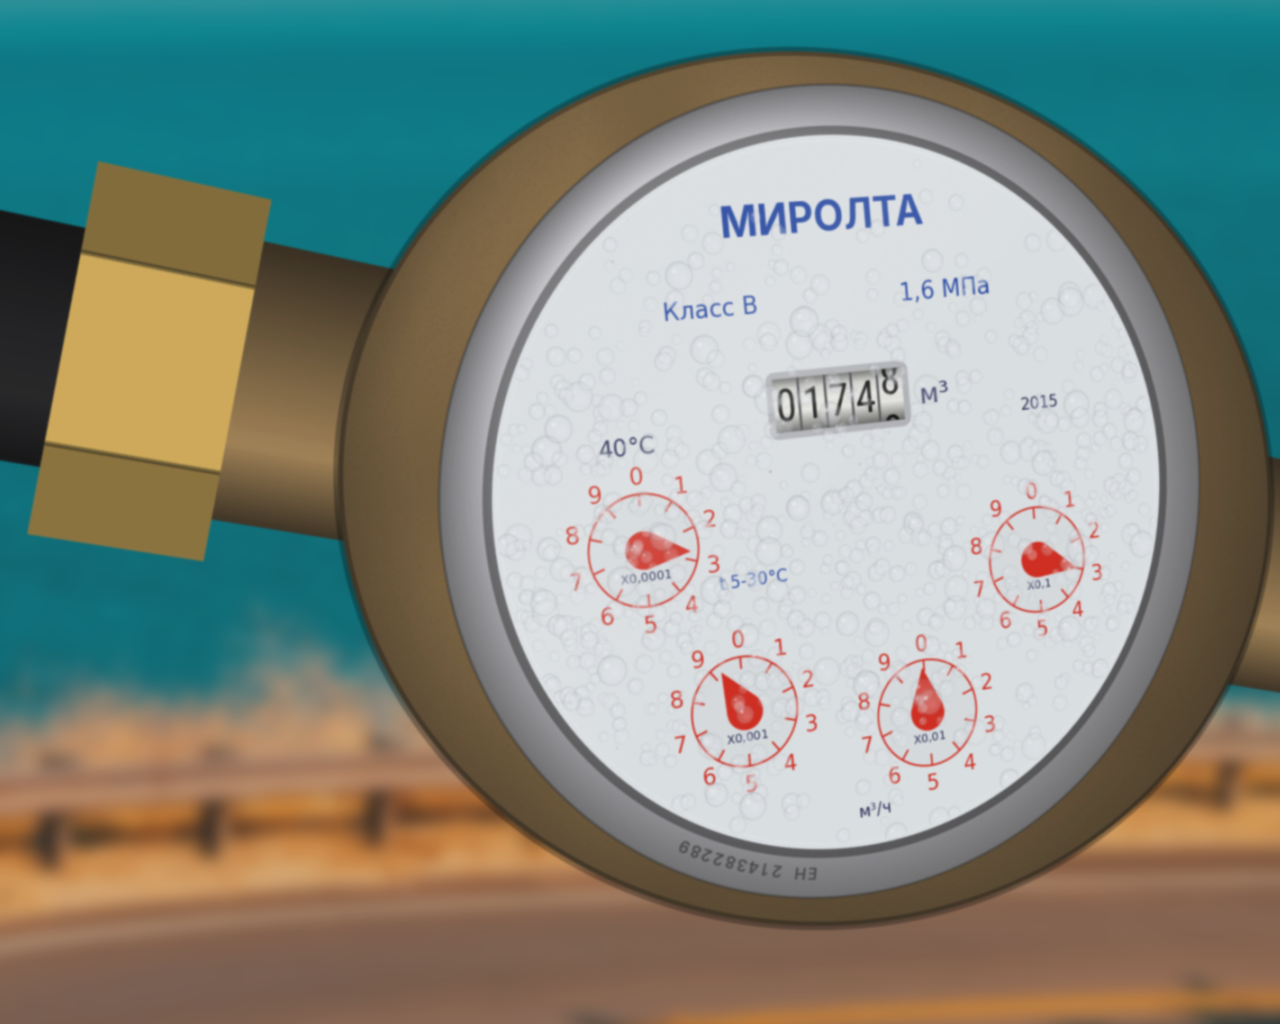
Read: **1748.2992** m³
